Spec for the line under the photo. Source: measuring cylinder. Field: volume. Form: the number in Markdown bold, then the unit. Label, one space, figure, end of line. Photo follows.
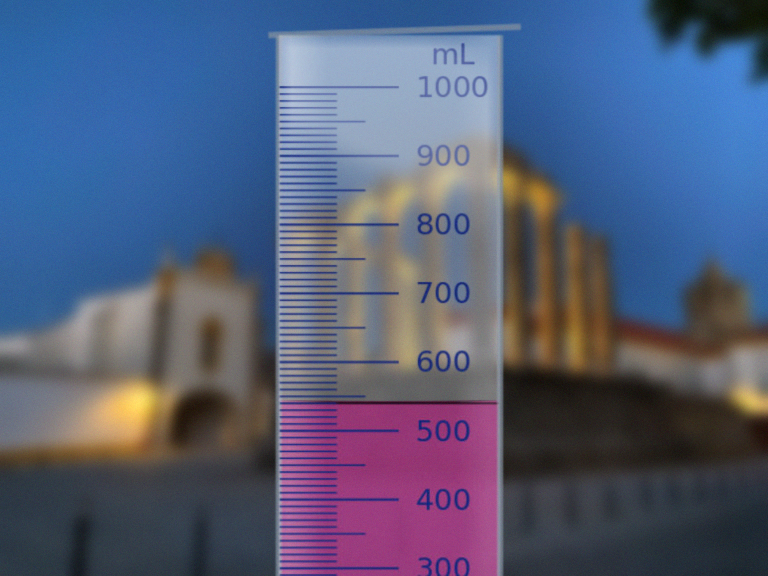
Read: **540** mL
